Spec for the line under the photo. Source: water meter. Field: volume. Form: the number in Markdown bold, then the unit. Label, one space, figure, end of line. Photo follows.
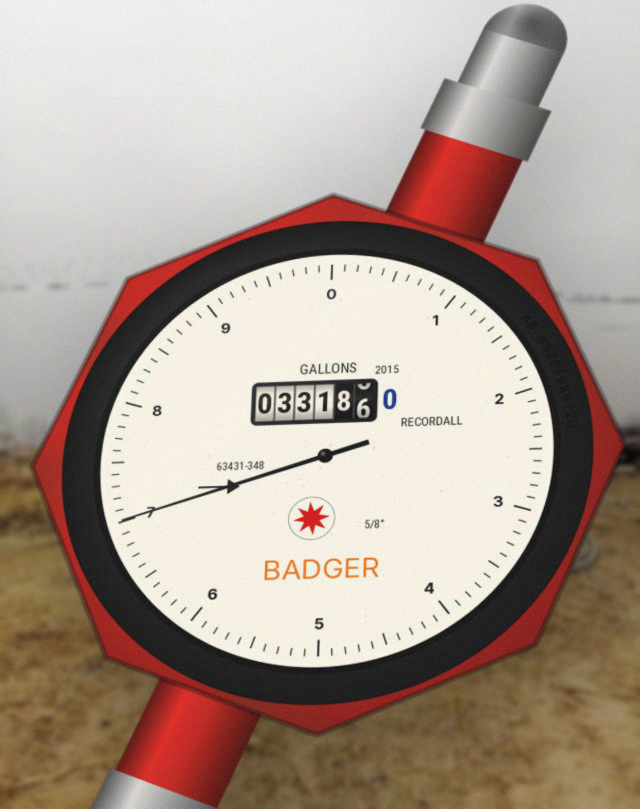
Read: **331857.0** gal
